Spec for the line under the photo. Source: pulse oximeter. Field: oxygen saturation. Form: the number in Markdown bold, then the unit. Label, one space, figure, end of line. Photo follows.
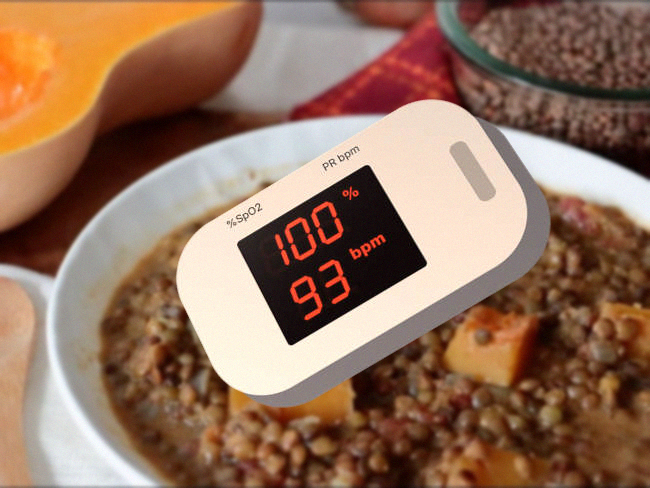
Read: **100** %
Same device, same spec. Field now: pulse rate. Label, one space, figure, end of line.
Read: **93** bpm
